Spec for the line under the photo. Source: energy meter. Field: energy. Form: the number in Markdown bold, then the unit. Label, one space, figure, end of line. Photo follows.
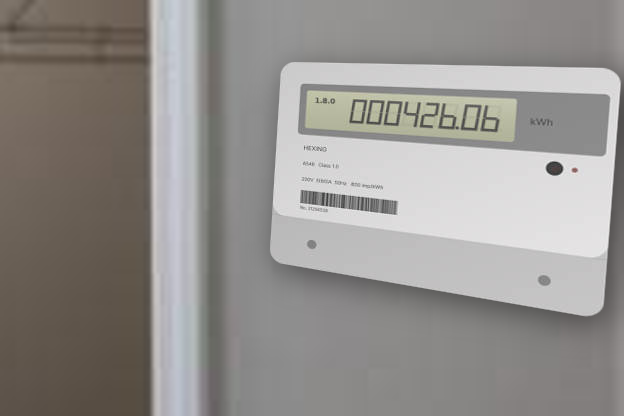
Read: **426.06** kWh
